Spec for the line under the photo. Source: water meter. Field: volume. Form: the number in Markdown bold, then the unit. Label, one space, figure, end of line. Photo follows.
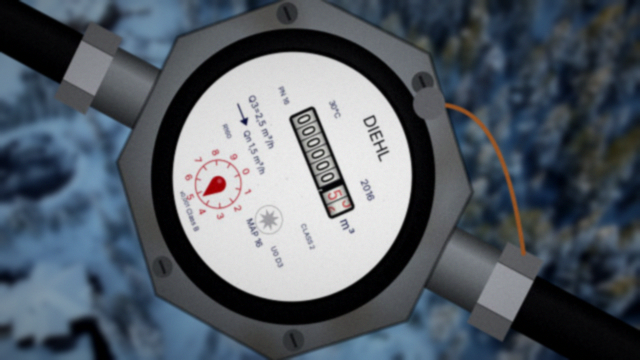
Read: **0.554** m³
